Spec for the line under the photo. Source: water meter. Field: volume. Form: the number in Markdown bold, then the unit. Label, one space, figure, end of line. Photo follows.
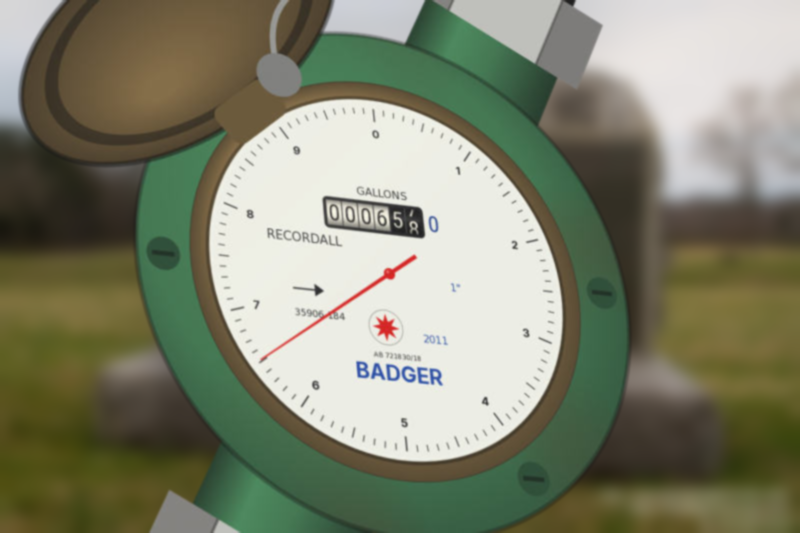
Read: **6576.5** gal
